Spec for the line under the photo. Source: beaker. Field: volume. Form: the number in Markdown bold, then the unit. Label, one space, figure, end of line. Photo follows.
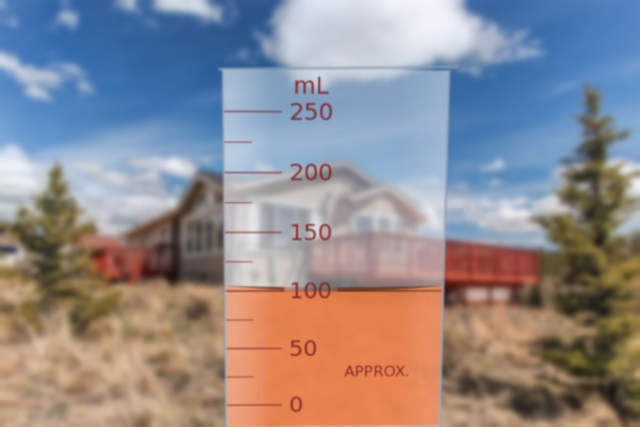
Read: **100** mL
